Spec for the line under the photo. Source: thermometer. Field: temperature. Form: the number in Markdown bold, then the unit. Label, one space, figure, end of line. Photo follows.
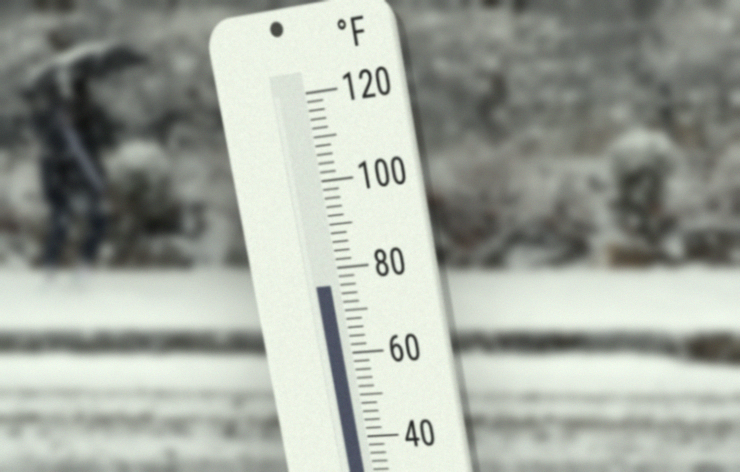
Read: **76** °F
